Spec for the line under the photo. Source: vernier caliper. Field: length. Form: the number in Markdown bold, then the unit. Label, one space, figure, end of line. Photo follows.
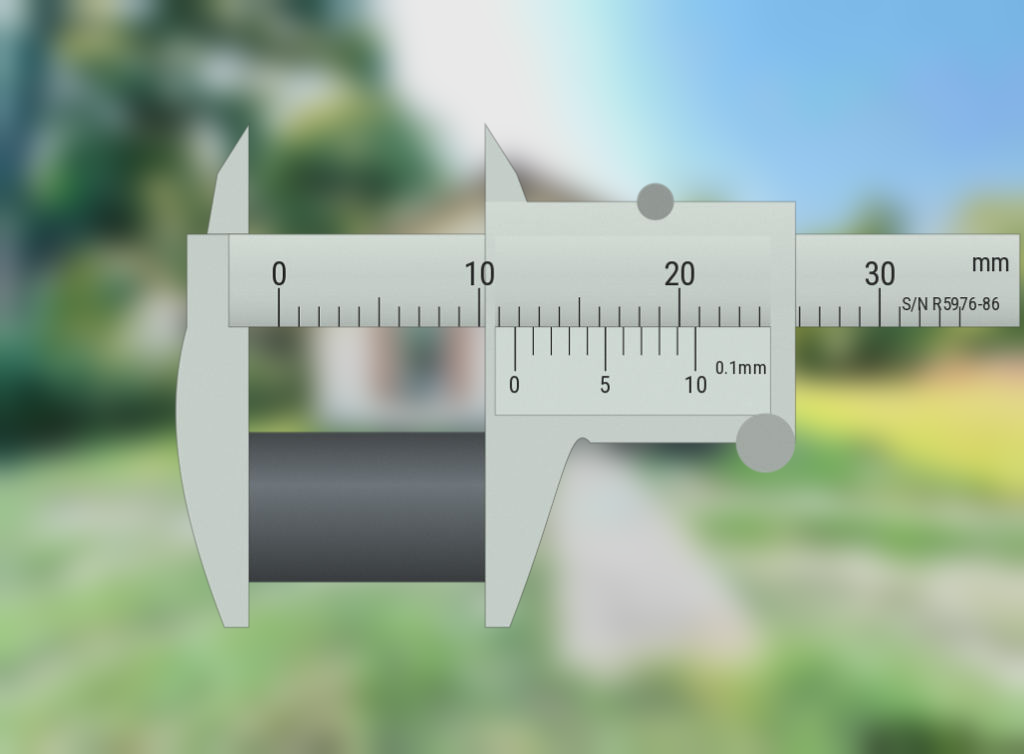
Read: **11.8** mm
